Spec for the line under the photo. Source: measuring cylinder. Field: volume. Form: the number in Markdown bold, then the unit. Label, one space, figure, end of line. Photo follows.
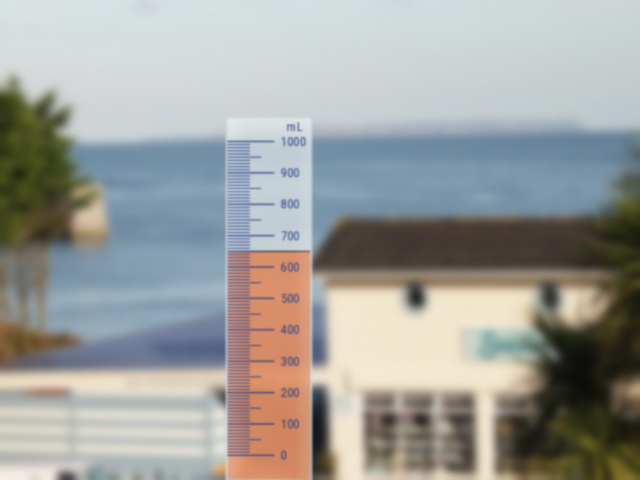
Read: **650** mL
